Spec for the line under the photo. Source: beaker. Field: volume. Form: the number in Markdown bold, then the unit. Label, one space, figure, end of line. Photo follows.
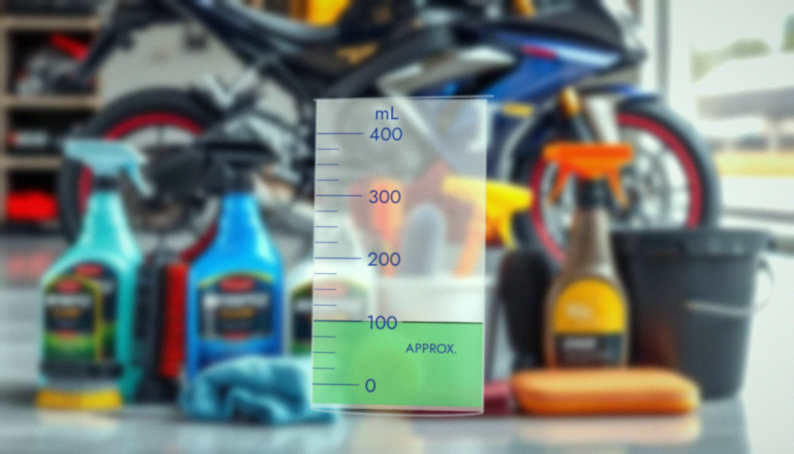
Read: **100** mL
